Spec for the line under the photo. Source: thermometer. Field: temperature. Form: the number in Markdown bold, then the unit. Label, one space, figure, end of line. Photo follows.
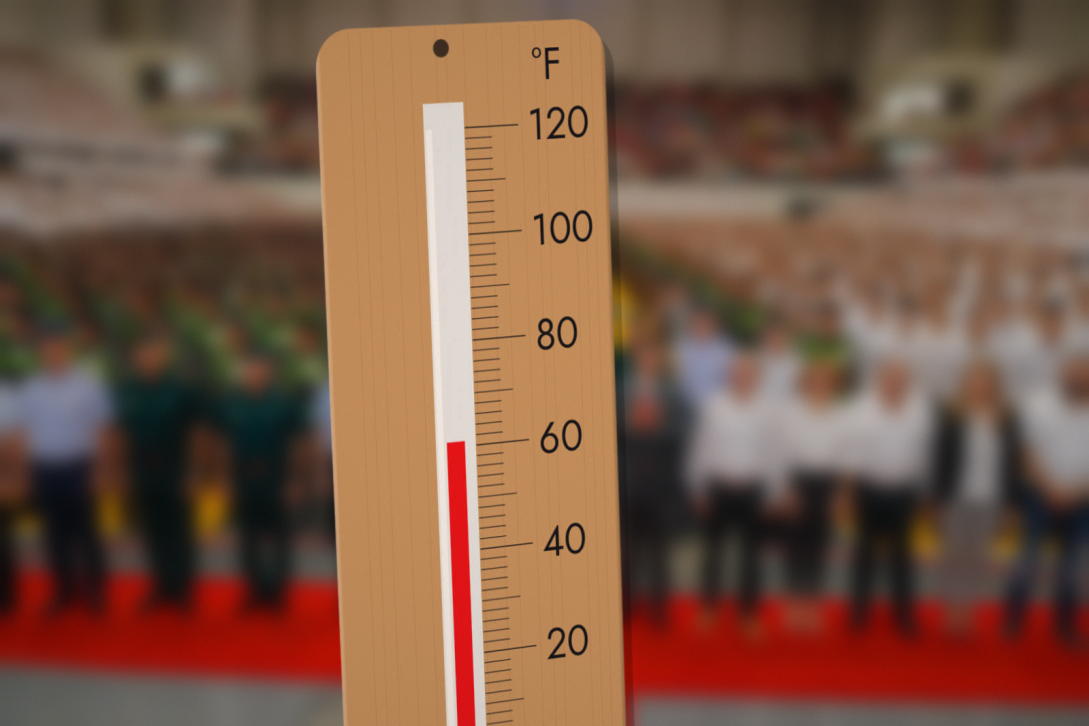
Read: **61** °F
